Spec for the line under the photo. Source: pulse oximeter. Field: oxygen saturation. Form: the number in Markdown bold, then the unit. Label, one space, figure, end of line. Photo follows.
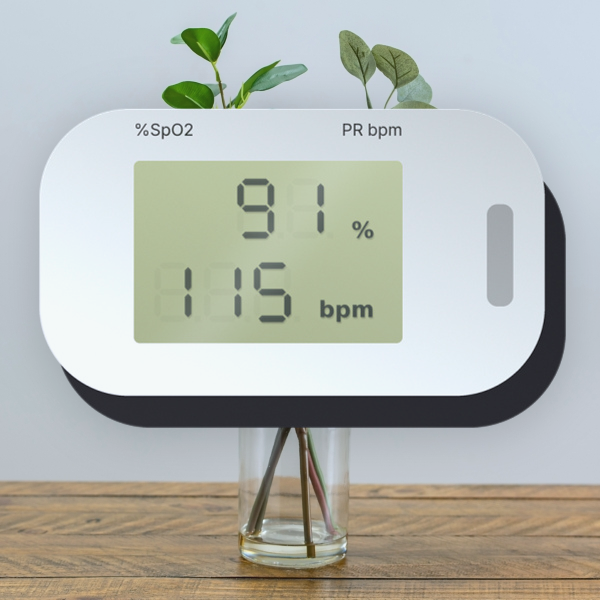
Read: **91** %
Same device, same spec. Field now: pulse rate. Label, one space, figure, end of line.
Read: **115** bpm
